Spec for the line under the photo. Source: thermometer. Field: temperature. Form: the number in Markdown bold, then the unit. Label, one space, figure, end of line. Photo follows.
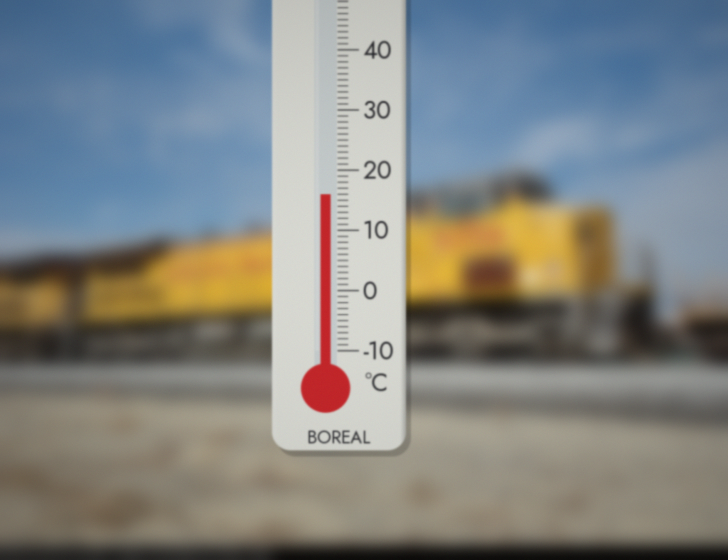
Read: **16** °C
